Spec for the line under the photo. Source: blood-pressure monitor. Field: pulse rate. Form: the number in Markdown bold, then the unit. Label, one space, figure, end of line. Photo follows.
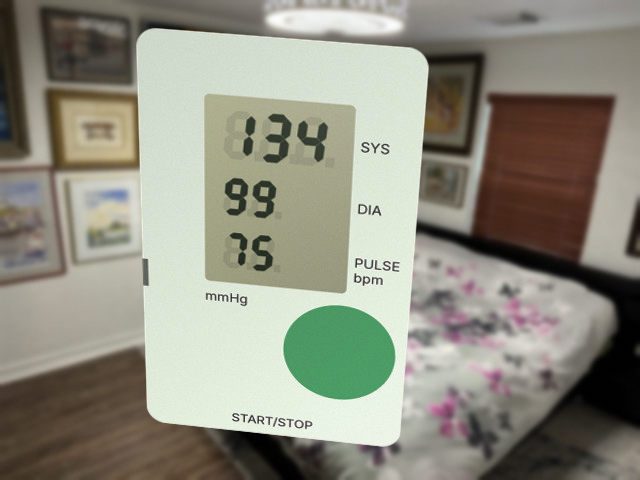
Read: **75** bpm
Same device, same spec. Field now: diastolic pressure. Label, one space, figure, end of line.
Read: **99** mmHg
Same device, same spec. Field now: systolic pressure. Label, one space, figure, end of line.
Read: **134** mmHg
